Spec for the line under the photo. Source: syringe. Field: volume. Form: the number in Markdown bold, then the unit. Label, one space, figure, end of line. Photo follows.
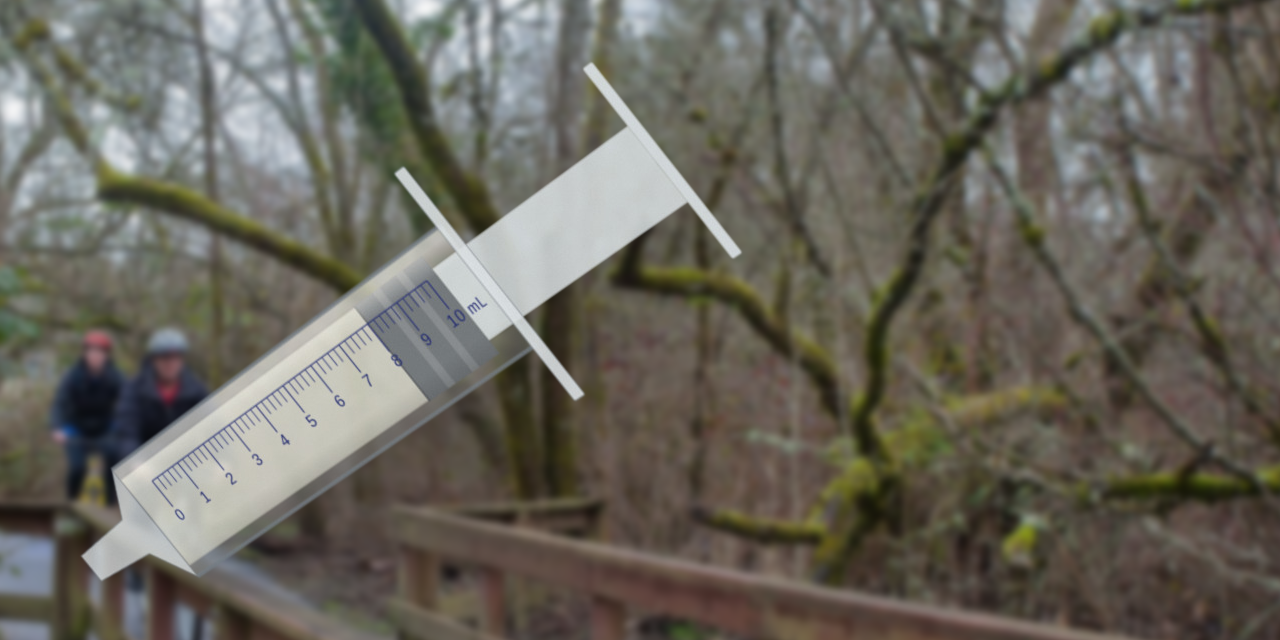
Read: **8** mL
